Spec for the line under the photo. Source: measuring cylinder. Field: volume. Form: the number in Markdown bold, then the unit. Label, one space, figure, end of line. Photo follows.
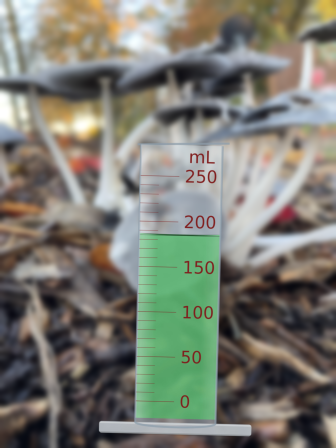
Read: **185** mL
